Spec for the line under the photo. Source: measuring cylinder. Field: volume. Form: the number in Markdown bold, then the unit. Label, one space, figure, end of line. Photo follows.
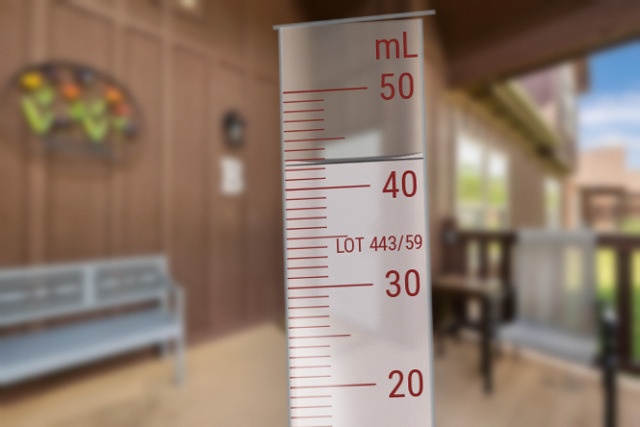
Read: **42.5** mL
